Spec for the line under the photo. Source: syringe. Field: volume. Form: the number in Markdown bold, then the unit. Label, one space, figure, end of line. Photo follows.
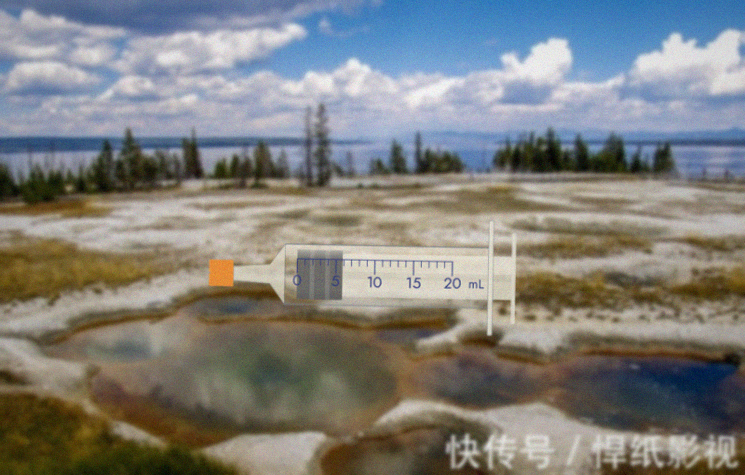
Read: **0** mL
